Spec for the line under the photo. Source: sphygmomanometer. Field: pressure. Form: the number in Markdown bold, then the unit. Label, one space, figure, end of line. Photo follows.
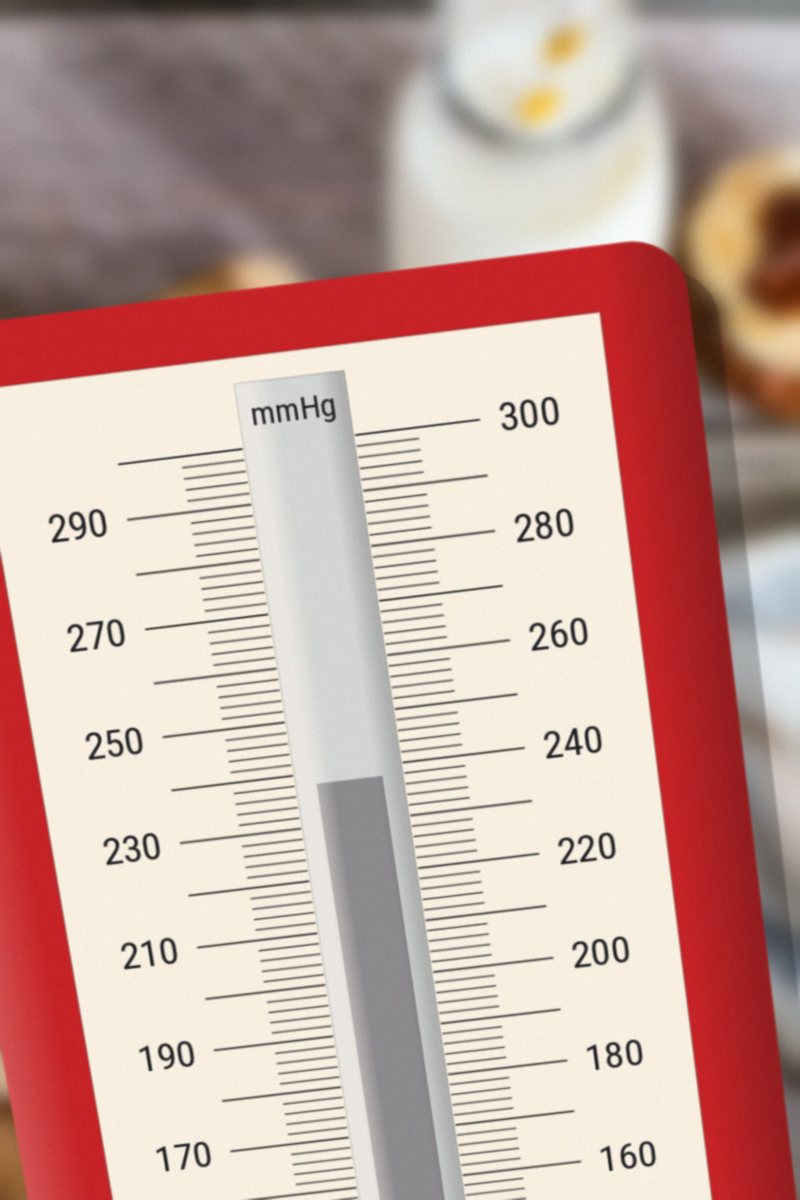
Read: **238** mmHg
